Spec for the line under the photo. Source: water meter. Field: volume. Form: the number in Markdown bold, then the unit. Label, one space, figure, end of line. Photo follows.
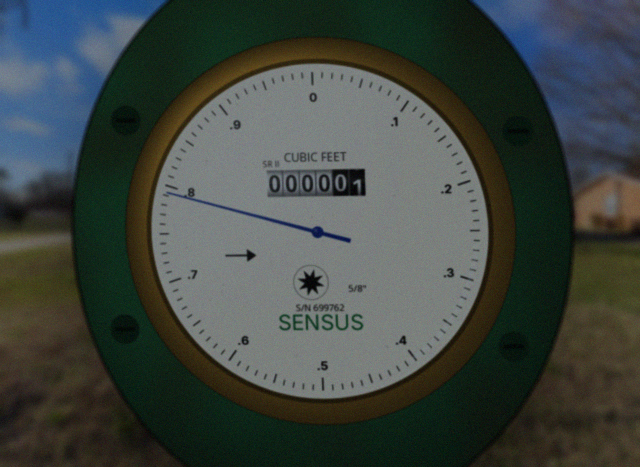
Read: **0.79** ft³
